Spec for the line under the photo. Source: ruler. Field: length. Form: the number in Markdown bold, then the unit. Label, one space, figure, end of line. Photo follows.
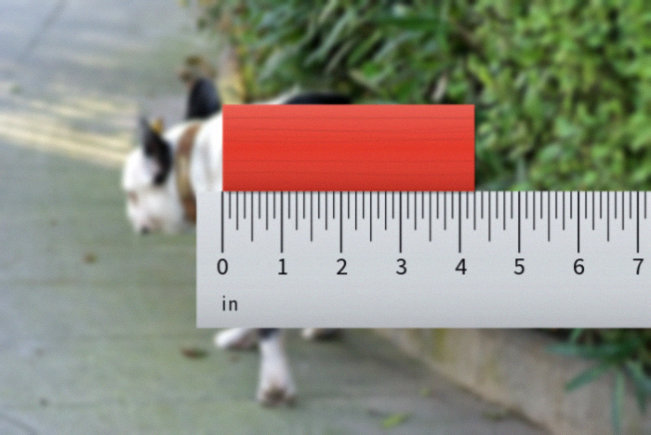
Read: **4.25** in
